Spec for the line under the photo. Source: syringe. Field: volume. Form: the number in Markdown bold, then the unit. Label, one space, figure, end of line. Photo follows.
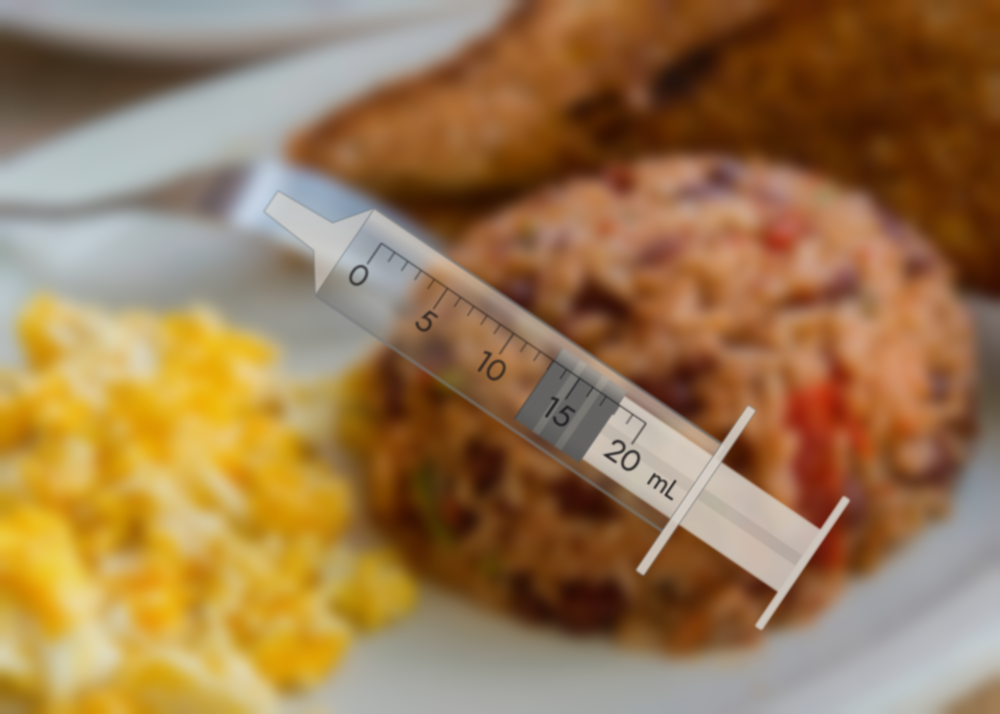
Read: **13** mL
